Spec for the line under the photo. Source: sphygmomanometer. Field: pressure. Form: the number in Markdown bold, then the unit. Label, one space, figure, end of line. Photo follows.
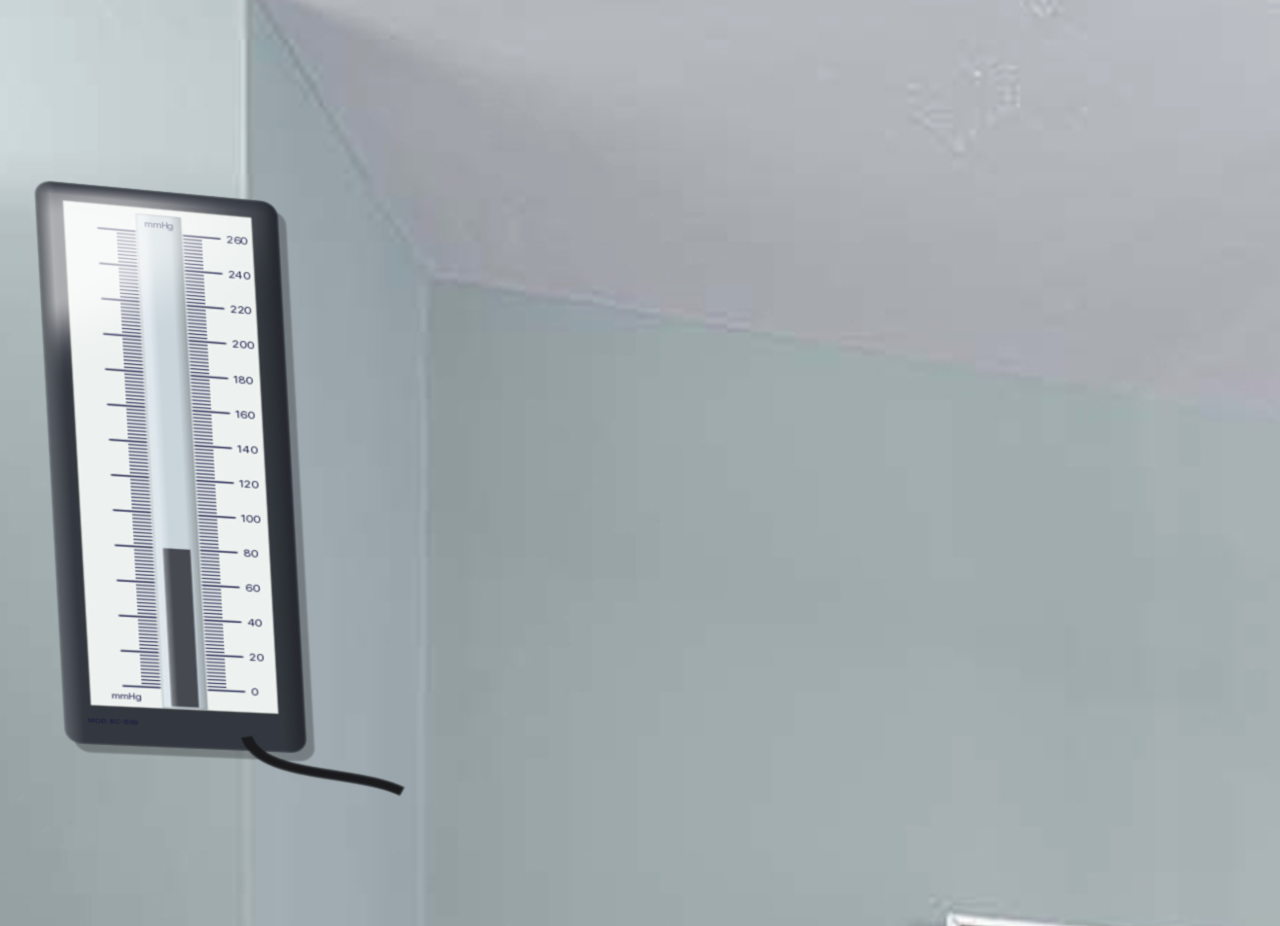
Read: **80** mmHg
